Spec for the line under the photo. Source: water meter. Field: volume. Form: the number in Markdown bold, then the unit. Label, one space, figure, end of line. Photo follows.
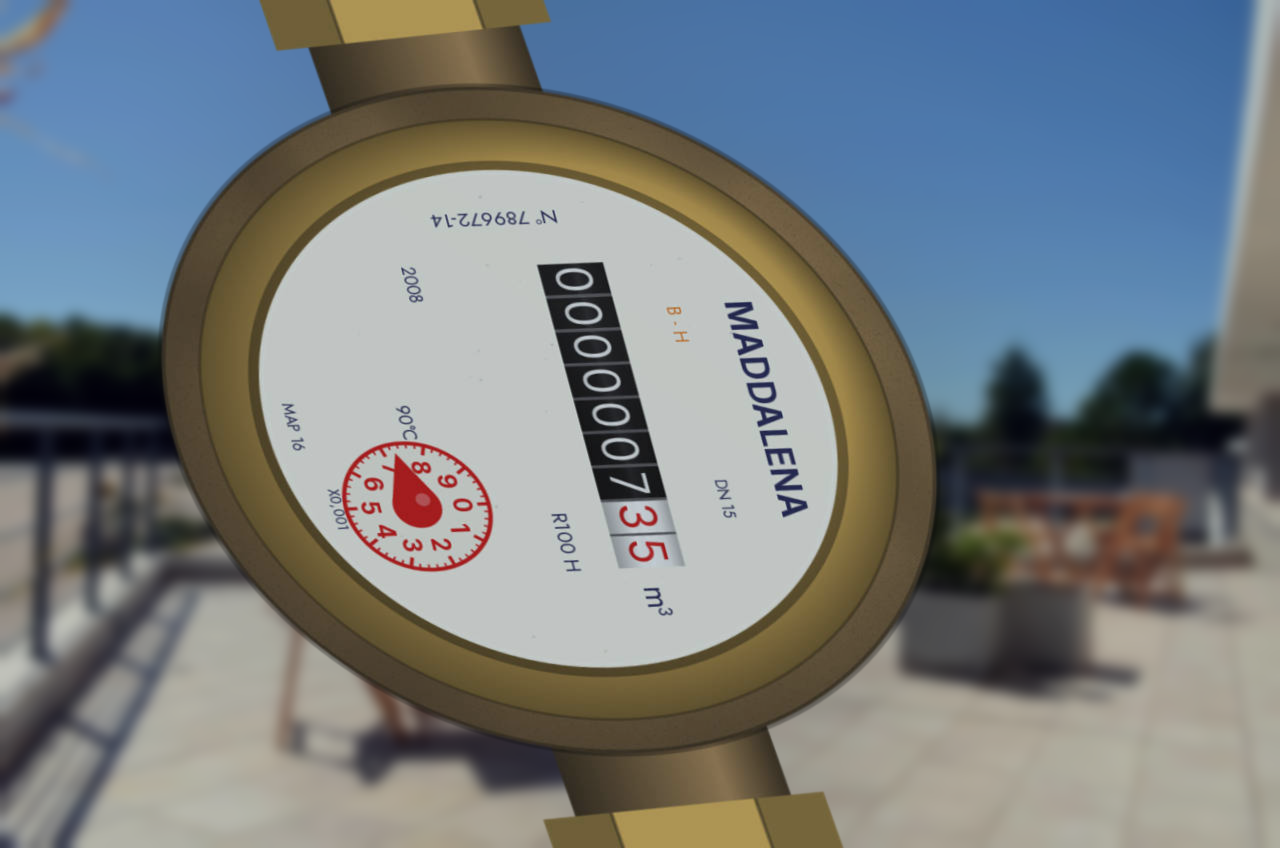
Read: **7.357** m³
